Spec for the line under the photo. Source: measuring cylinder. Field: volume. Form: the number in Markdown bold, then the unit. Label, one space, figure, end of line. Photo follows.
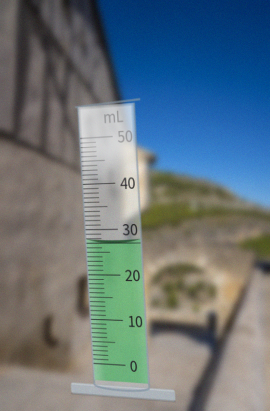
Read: **27** mL
